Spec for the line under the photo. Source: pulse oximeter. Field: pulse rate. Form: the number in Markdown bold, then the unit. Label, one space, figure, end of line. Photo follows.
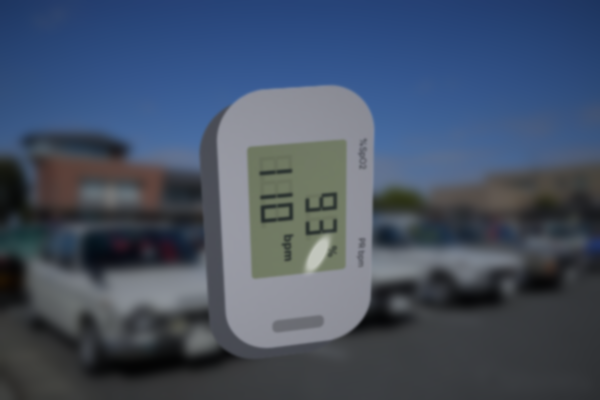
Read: **110** bpm
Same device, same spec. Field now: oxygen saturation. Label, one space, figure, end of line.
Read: **93** %
